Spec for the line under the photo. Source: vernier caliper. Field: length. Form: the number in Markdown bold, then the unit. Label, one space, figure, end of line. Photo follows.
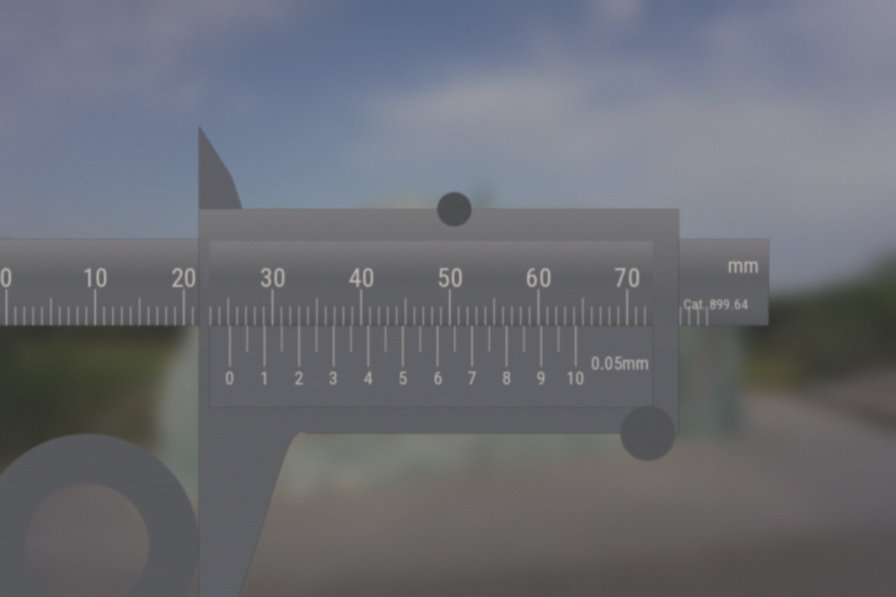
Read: **25.2** mm
